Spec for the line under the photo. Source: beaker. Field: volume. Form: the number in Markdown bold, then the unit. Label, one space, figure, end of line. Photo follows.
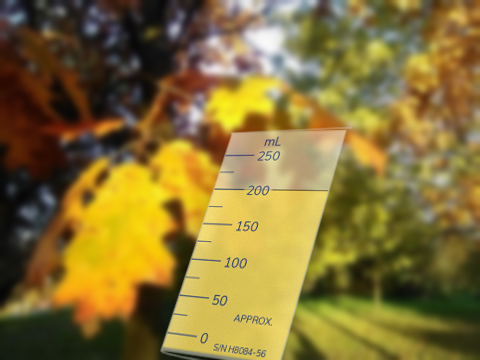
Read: **200** mL
